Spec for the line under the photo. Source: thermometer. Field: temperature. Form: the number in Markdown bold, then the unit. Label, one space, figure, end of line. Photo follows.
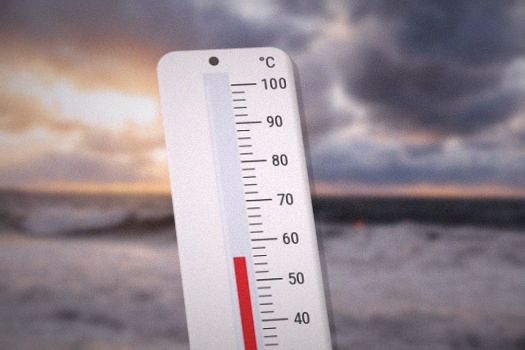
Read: **56** °C
